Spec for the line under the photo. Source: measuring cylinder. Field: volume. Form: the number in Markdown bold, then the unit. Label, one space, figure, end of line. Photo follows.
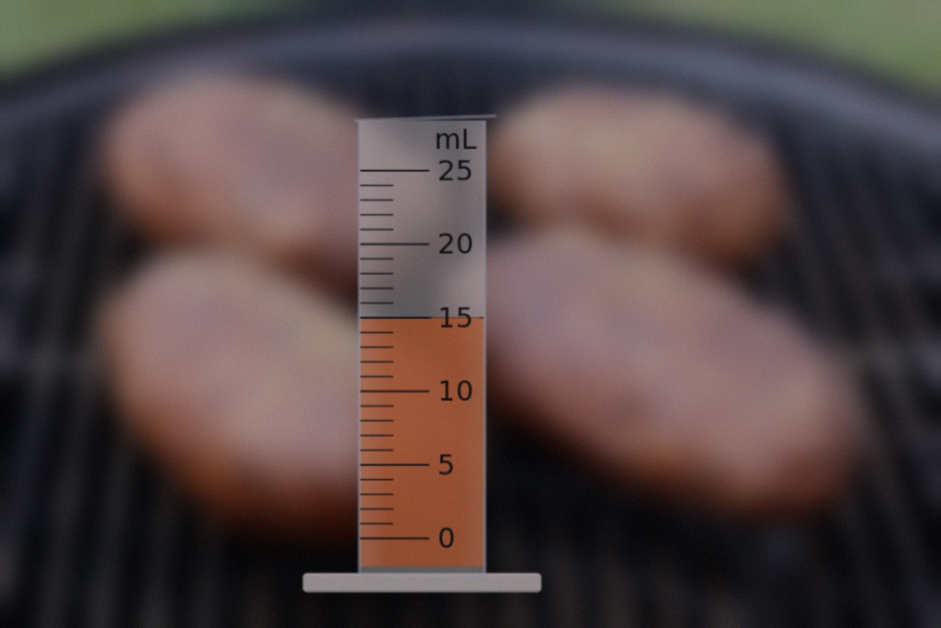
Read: **15** mL
